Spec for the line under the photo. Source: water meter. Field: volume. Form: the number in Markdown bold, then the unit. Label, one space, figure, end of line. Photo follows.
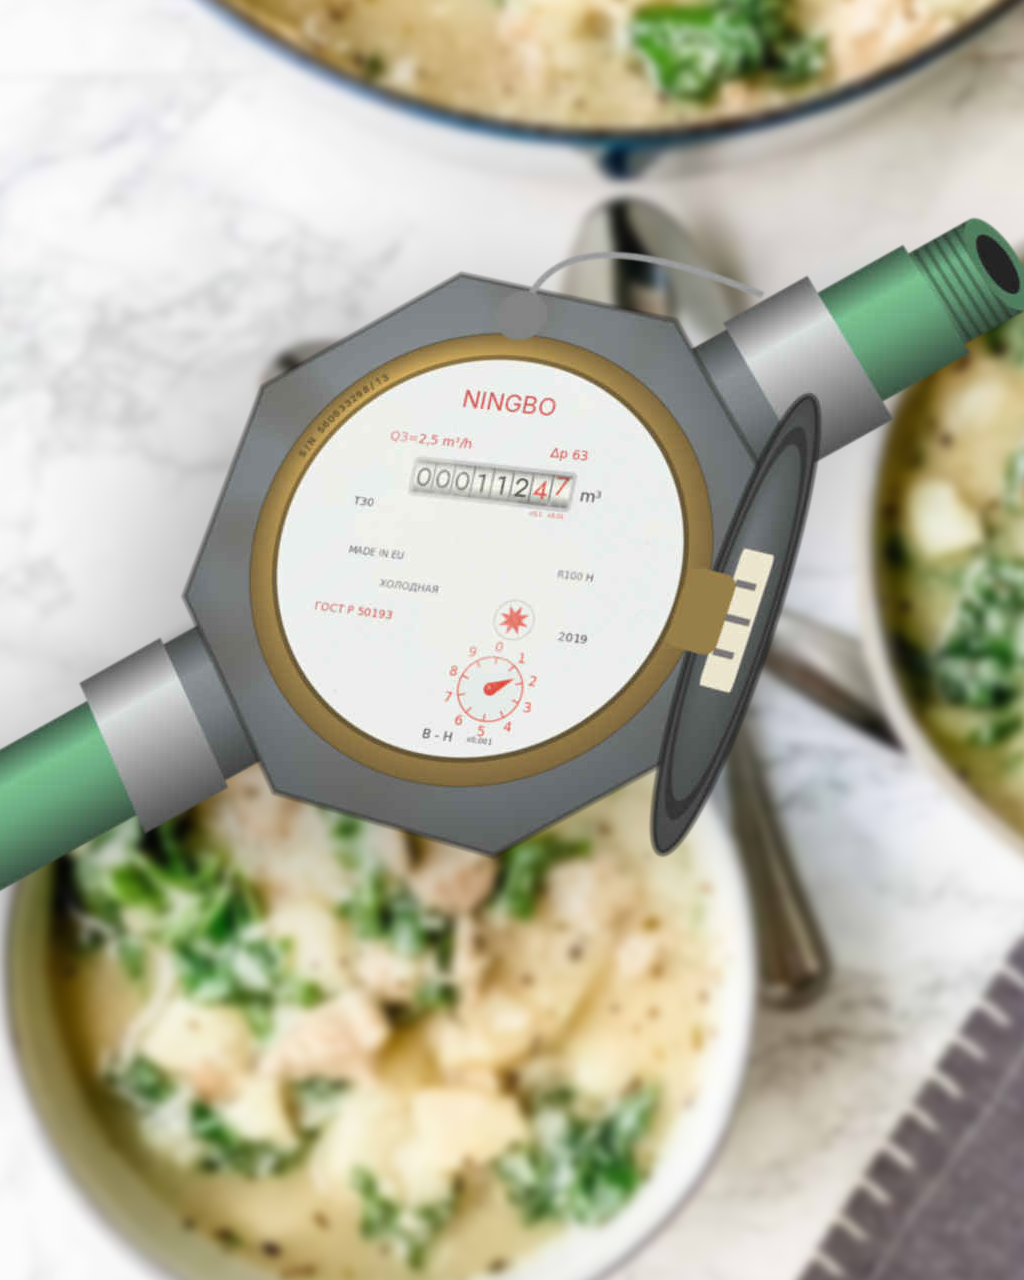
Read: **112.471** m³
